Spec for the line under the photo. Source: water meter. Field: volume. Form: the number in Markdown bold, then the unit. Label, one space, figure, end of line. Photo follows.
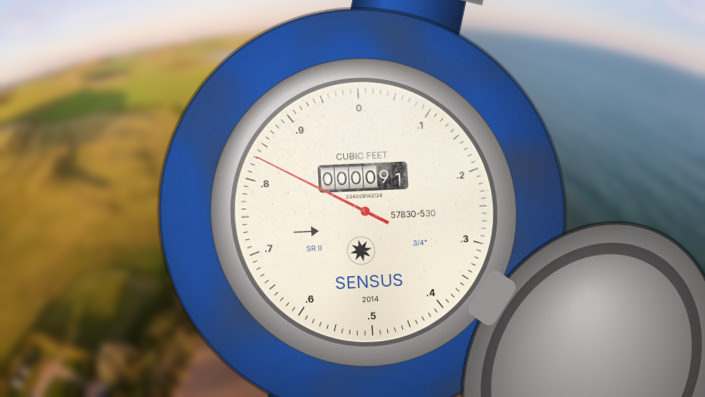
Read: **90.83** ft³
